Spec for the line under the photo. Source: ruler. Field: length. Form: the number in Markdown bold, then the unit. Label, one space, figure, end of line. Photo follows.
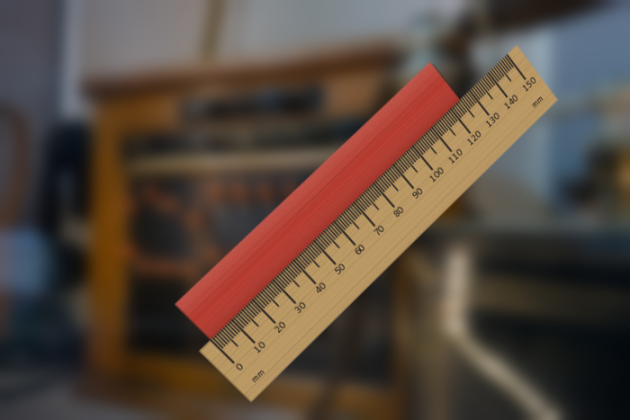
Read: **125** mm
